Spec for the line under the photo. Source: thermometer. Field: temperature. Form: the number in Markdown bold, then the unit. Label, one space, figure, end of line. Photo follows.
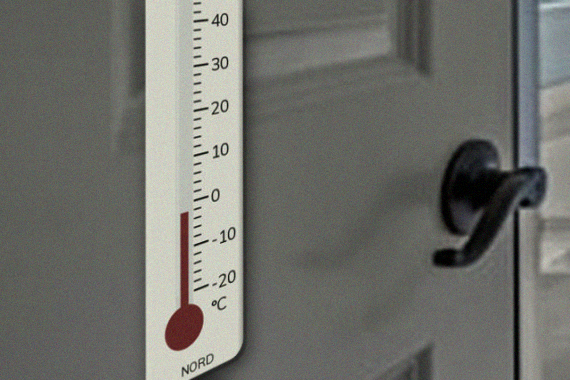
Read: **-2** °C
